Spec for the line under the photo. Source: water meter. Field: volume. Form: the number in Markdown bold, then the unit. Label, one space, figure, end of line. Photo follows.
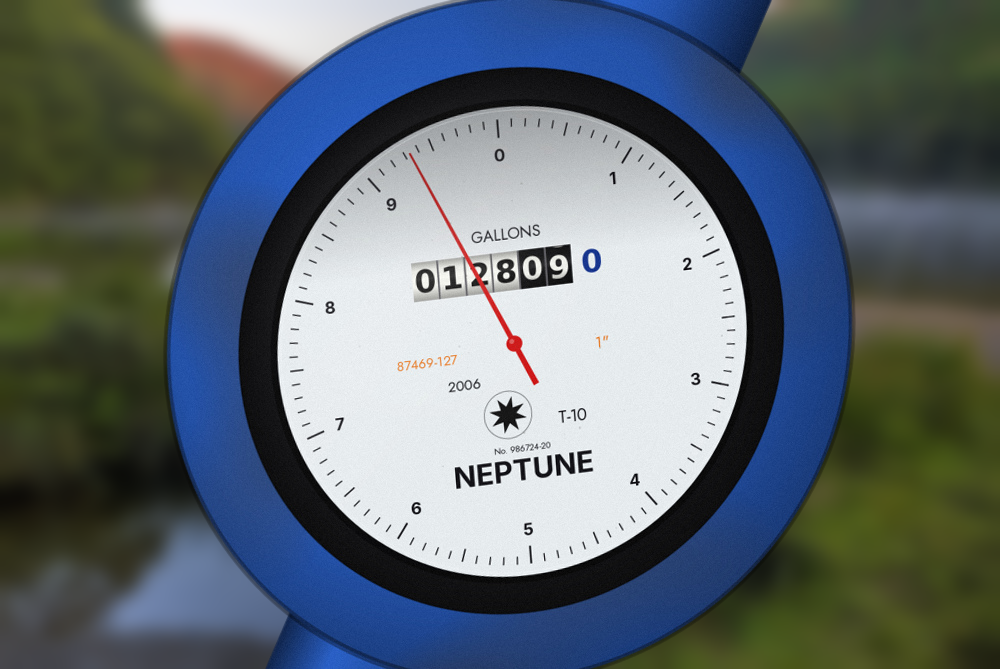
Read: **128089.3** gal
